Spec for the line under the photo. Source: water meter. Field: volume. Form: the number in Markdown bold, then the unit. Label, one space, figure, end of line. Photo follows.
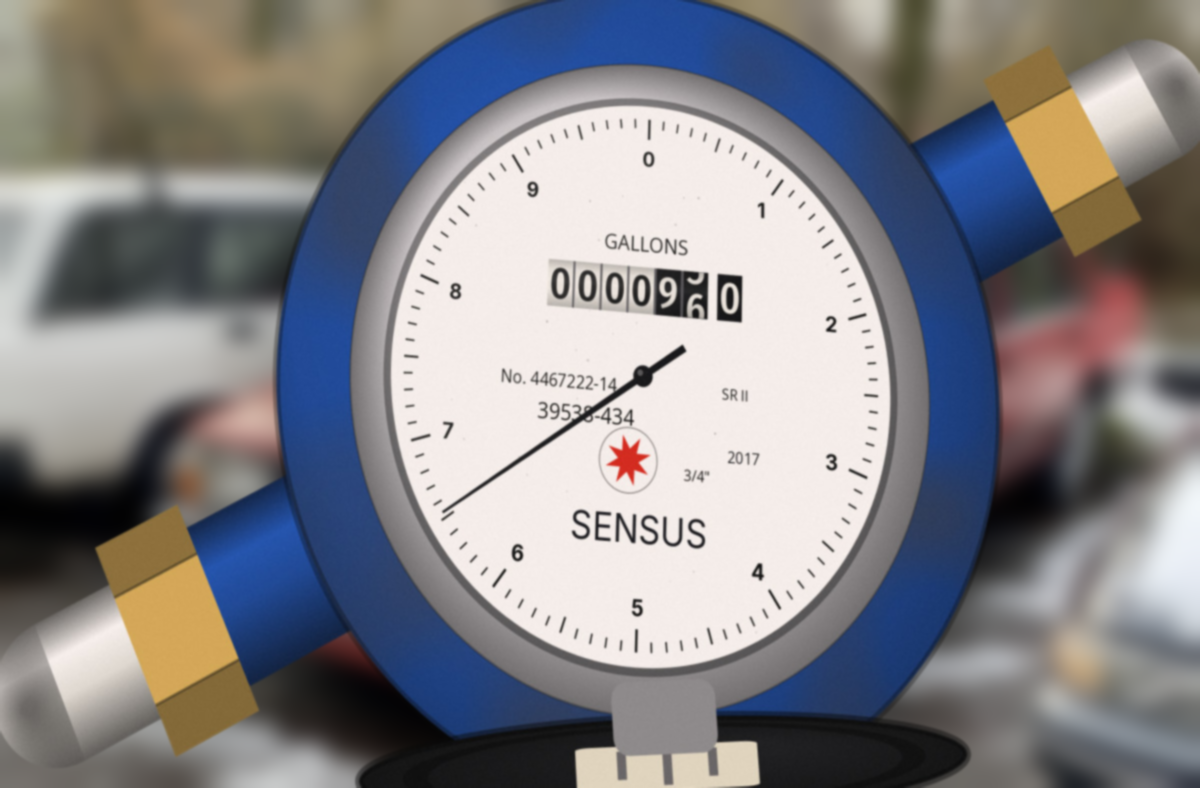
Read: **956.5** gal
